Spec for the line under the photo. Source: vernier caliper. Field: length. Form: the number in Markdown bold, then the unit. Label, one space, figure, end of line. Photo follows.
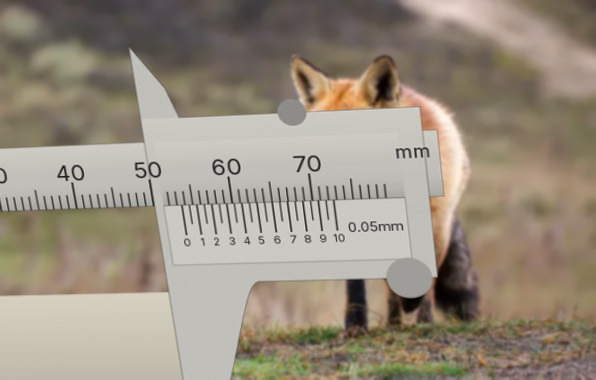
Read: **53.6** mm
